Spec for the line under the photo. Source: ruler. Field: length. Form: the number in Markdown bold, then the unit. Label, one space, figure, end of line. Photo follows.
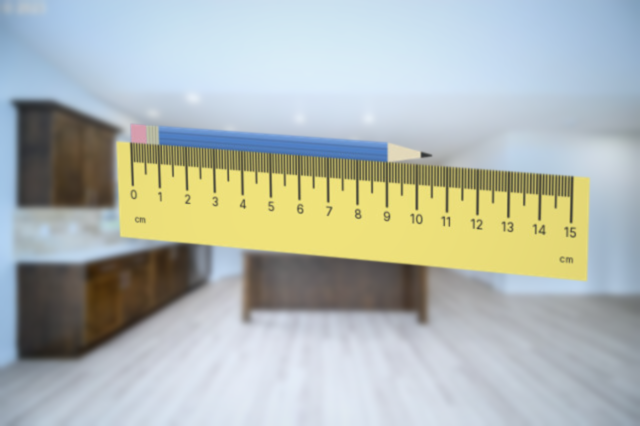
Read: **10.5** cm
